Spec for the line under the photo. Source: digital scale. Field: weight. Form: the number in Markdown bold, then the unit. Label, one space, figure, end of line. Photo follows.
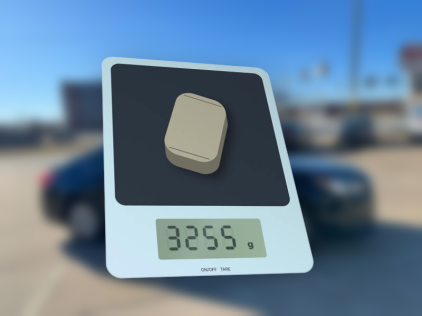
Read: **3255** g
